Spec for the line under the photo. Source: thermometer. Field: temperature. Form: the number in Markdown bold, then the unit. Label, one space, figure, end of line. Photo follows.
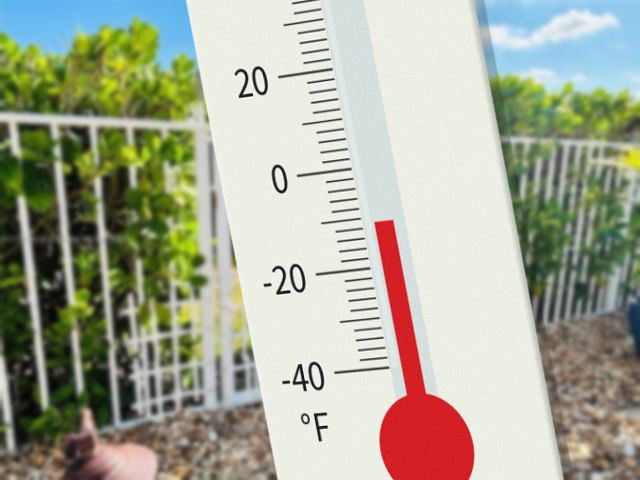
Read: **-11** °F
